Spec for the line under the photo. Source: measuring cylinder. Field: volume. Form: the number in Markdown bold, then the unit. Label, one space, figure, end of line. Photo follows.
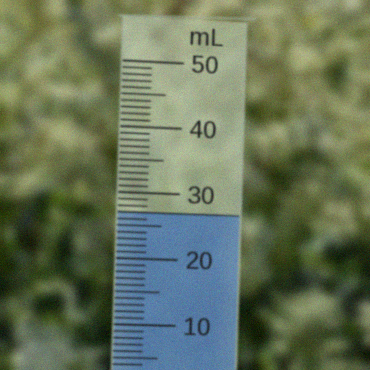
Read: **27** mL
